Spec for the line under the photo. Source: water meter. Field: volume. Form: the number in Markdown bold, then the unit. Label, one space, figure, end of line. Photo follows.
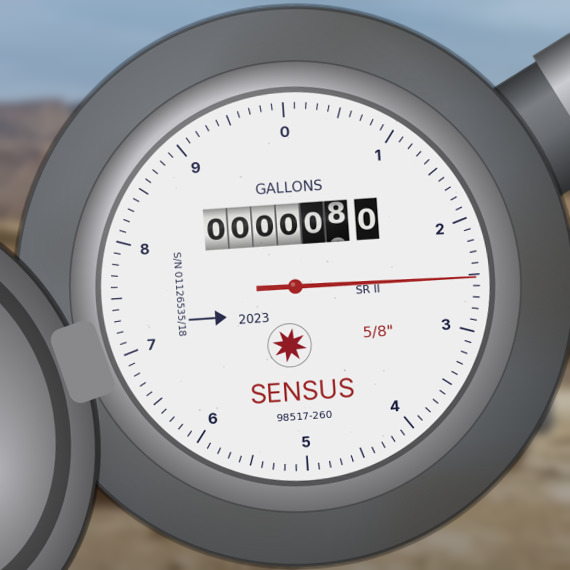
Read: **82.5** gal
